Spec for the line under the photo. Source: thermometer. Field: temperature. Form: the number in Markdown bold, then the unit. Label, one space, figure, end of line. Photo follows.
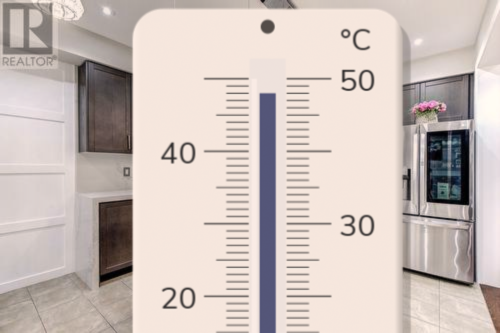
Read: **48** °C
